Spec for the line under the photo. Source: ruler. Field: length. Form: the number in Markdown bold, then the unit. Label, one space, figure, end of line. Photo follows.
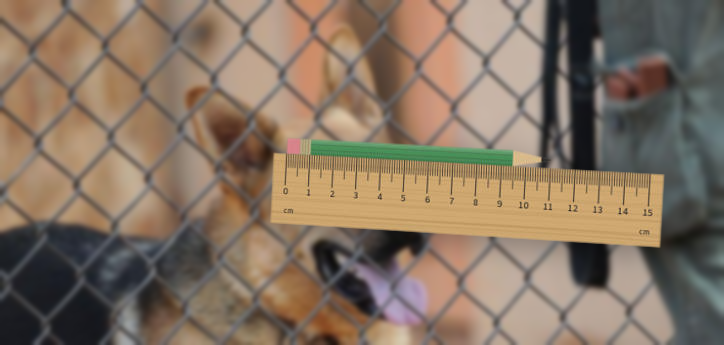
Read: **11** cm
